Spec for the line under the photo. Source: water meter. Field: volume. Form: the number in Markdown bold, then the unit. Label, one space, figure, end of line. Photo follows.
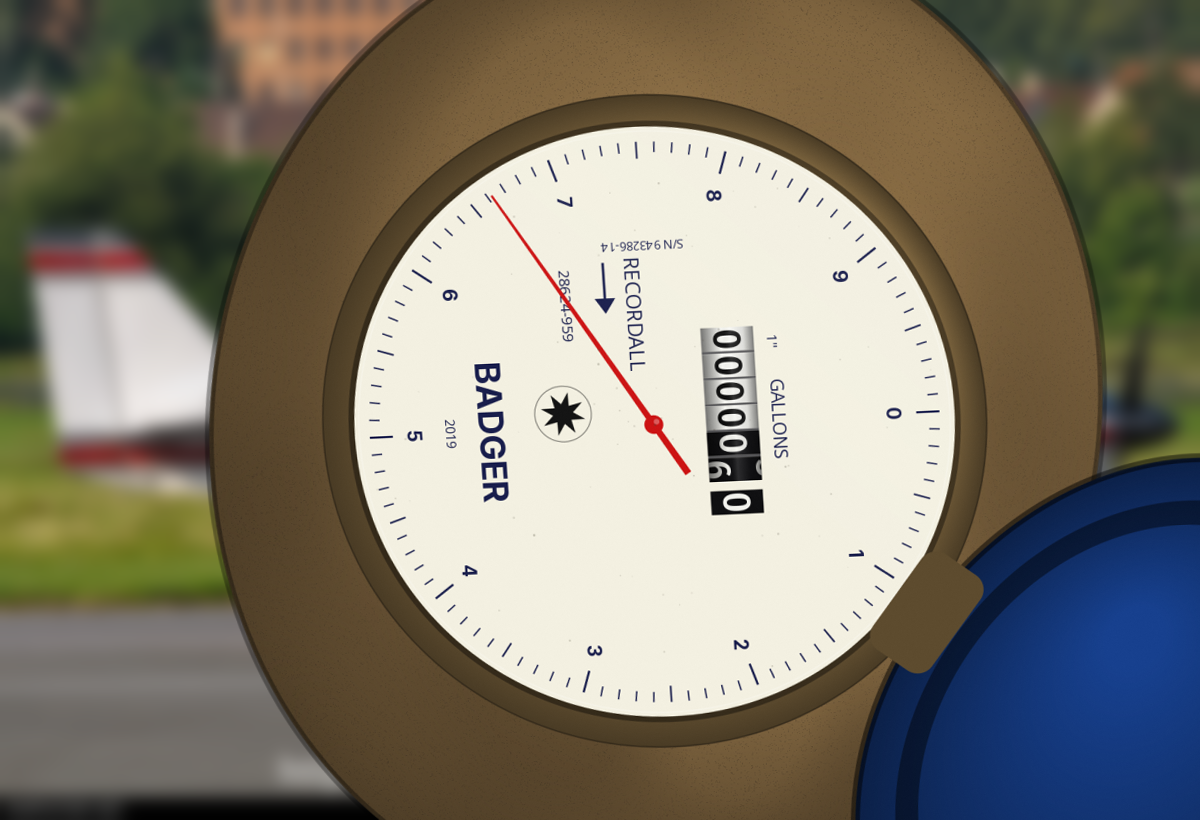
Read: **56.6** gal
